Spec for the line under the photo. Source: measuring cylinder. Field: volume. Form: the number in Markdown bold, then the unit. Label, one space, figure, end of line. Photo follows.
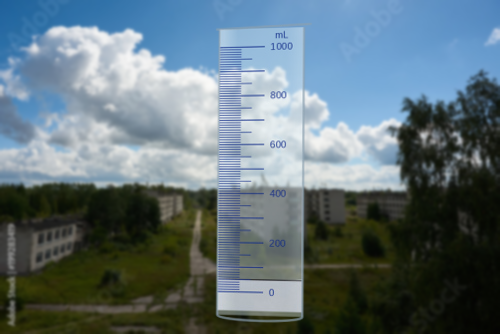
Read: **50** mL
